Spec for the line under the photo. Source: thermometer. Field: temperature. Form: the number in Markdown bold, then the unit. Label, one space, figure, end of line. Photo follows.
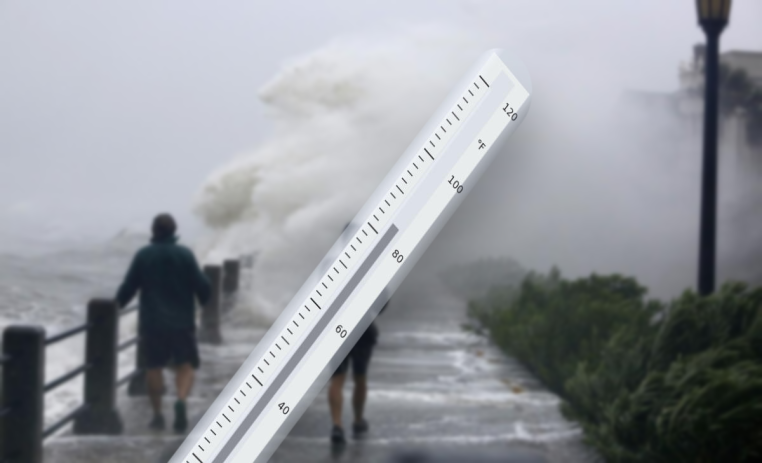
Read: **84** °F
